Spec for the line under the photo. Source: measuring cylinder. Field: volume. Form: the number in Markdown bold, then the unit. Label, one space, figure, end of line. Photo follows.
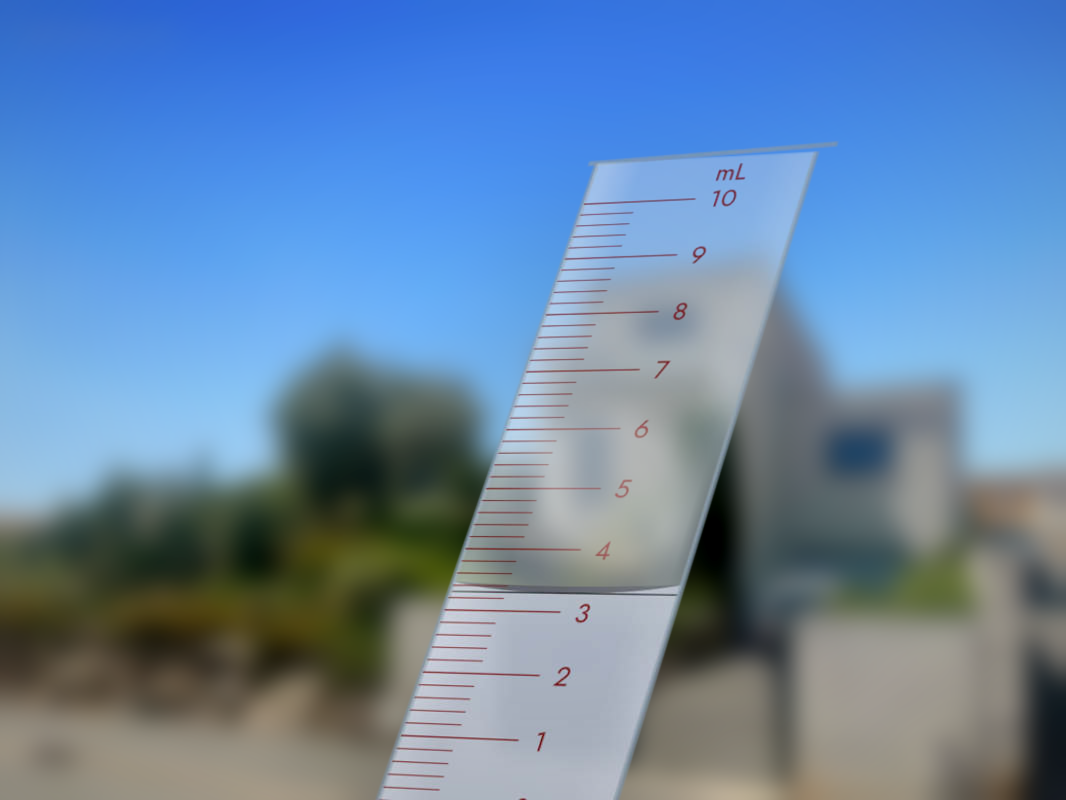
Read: **3.3** mL
